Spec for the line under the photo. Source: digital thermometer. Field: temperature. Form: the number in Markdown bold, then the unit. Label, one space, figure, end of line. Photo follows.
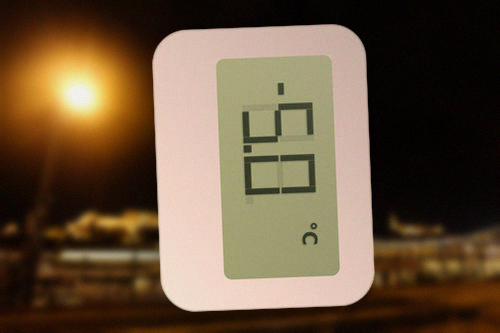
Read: **-5.0** °C
